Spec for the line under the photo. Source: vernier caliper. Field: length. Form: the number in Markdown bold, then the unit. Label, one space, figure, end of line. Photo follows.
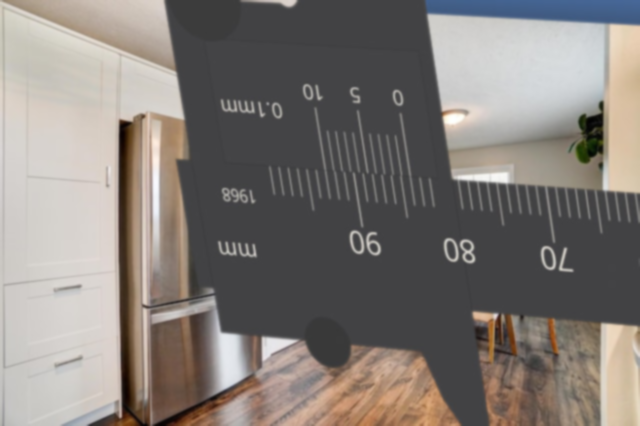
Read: **84.0** mm
